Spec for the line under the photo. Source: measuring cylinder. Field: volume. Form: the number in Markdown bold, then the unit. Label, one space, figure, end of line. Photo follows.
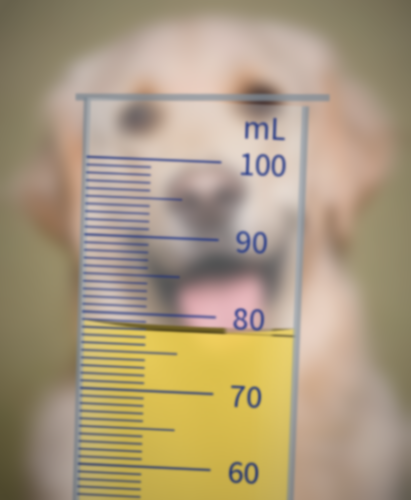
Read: **78** mL
